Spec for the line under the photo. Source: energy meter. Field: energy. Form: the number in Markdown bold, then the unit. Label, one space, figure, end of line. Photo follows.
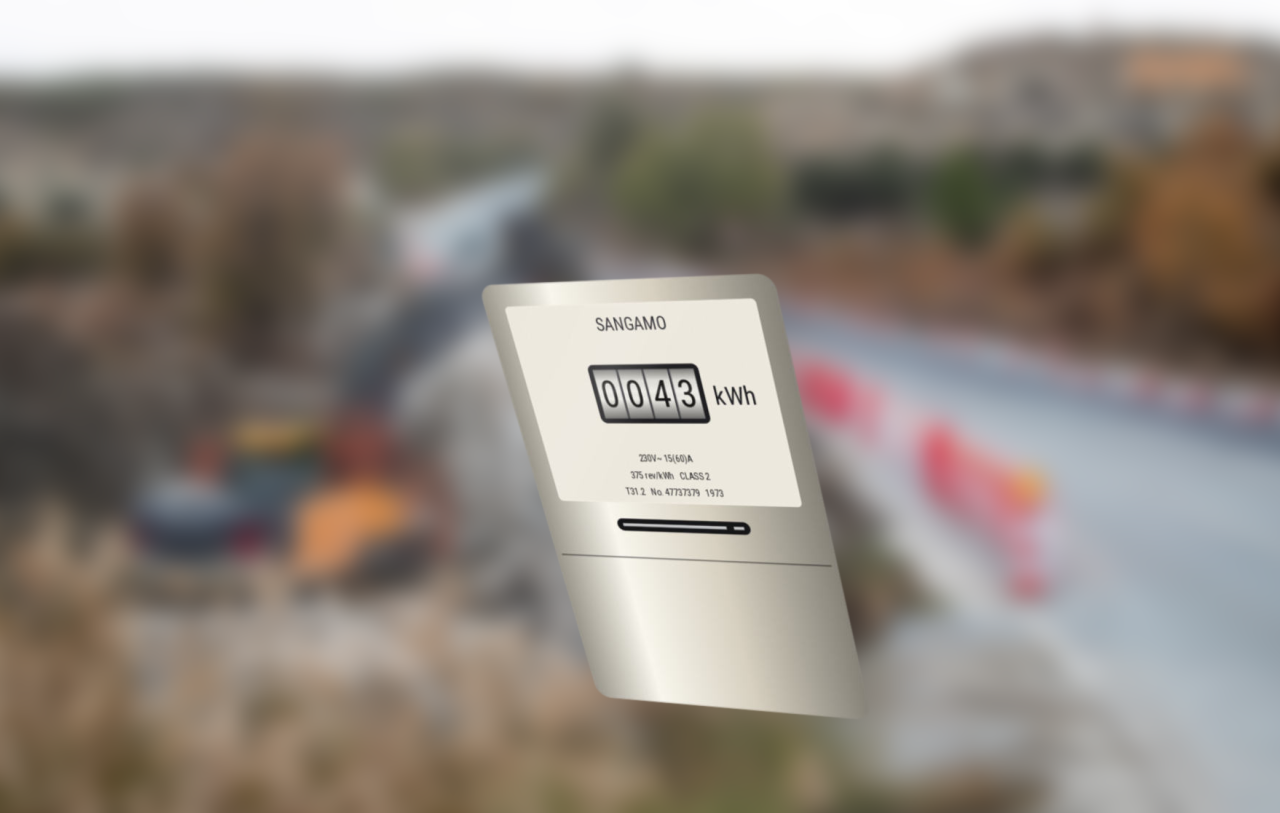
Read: **43** kWh
